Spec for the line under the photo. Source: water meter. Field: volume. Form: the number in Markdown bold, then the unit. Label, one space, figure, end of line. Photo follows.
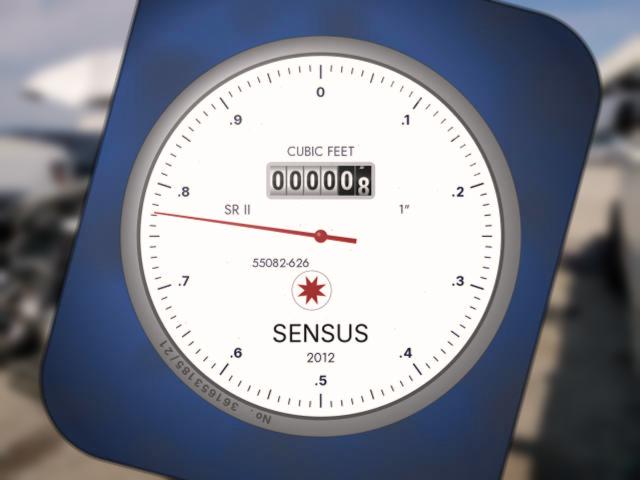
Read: **7.77** ft³
